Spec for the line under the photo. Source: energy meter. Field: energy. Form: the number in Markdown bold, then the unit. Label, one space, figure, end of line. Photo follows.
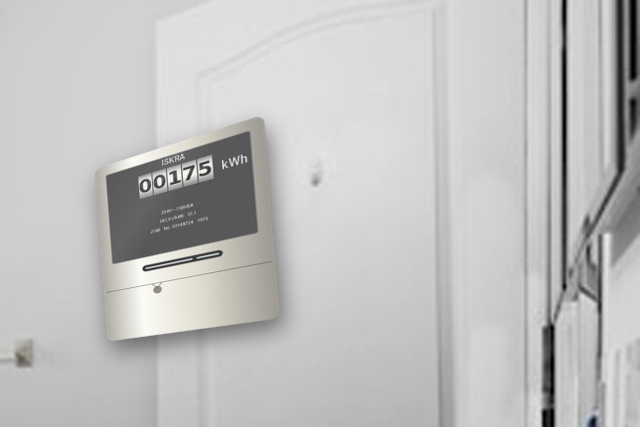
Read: **175** kWh
